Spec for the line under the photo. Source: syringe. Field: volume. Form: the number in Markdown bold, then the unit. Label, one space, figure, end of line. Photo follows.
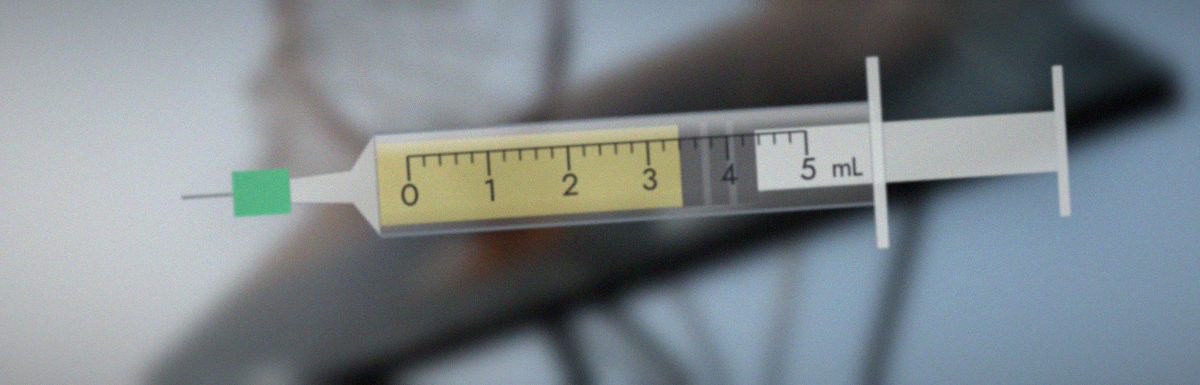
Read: **3.4** mL
